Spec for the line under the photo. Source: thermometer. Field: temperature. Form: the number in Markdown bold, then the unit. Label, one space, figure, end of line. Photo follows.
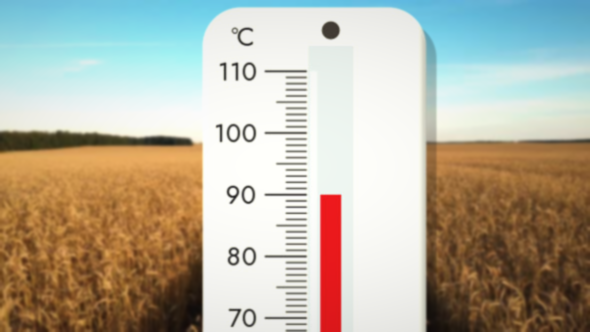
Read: **90** °C
